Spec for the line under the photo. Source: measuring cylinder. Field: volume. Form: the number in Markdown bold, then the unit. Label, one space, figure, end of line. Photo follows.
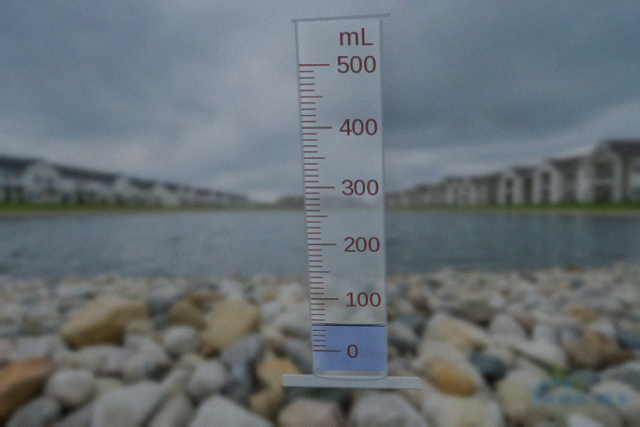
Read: **50** mL
